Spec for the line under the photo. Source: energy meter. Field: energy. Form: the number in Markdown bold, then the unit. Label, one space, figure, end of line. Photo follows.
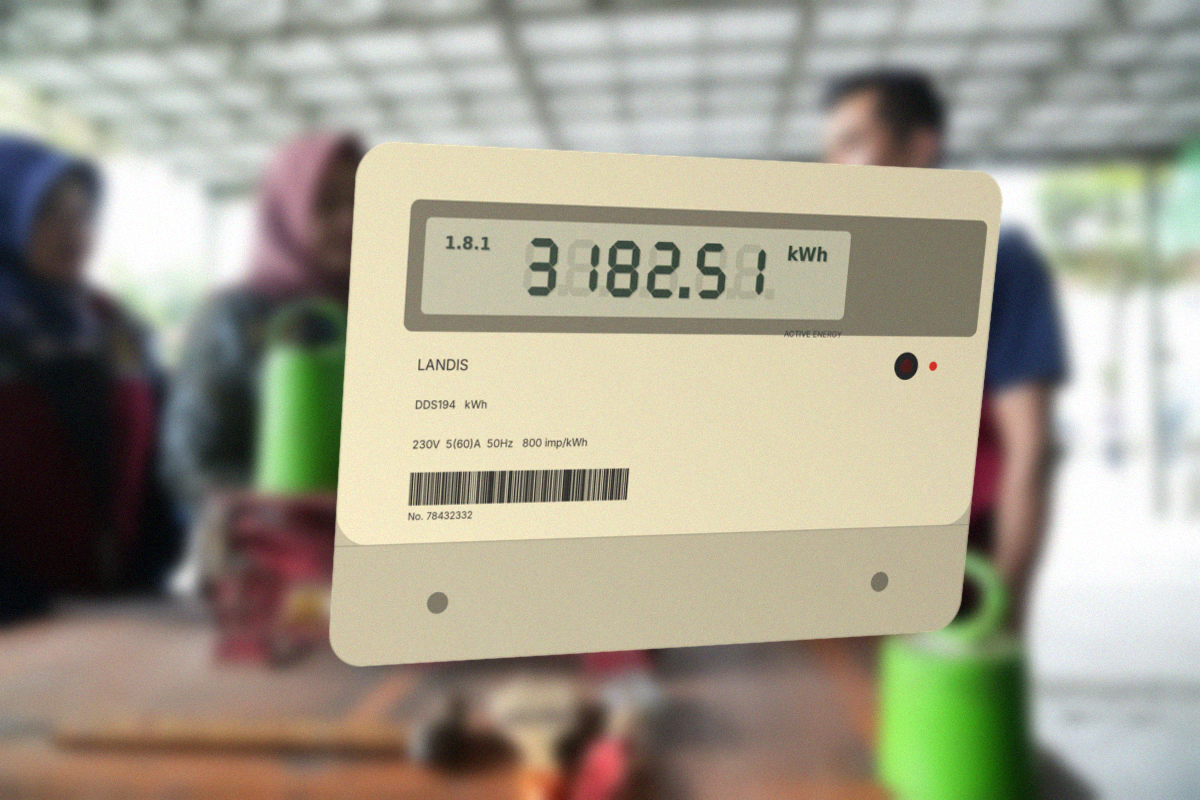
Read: **3182.51** kWh
